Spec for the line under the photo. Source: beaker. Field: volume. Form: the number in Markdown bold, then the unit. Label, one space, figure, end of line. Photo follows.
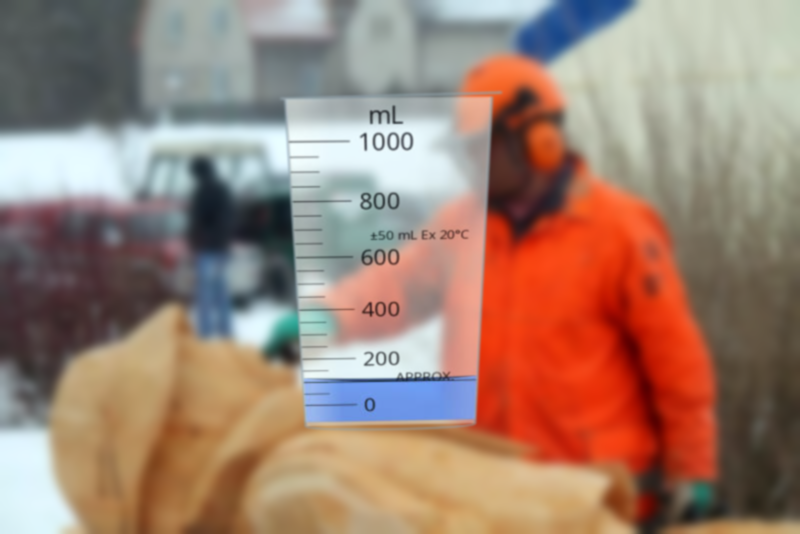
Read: **100** mL
